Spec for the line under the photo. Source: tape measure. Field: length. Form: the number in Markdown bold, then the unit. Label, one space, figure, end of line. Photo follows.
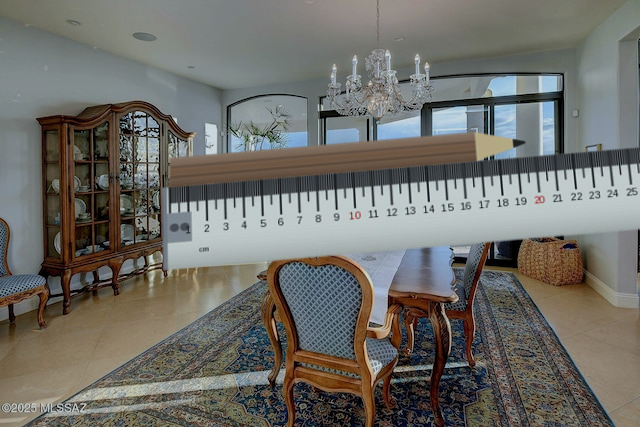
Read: **19.5** cm
